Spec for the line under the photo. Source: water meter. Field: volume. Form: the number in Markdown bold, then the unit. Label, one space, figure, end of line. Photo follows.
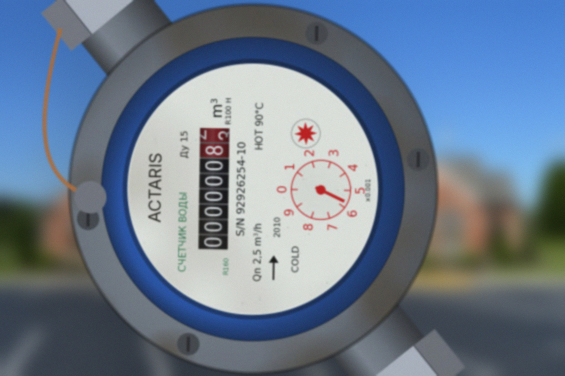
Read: **0.825** m³
